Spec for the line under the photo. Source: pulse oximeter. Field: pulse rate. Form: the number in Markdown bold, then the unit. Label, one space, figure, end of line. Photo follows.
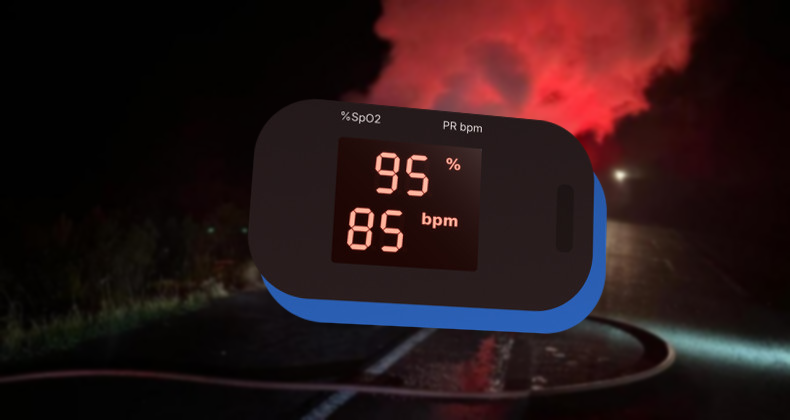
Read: **85** bpm
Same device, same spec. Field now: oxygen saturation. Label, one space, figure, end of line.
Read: **95** %
